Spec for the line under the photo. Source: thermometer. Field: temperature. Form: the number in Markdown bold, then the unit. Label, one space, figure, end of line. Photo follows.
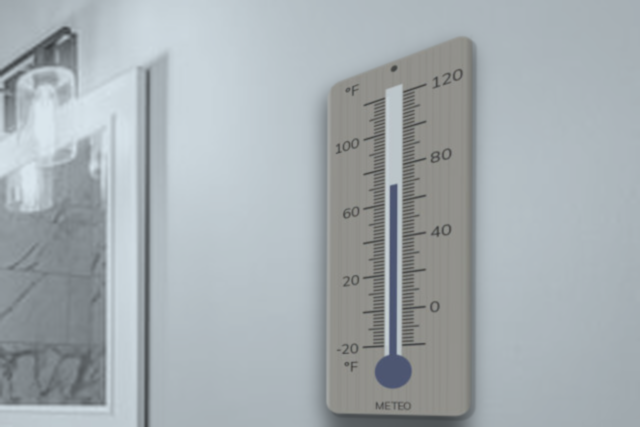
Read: **70** °F
